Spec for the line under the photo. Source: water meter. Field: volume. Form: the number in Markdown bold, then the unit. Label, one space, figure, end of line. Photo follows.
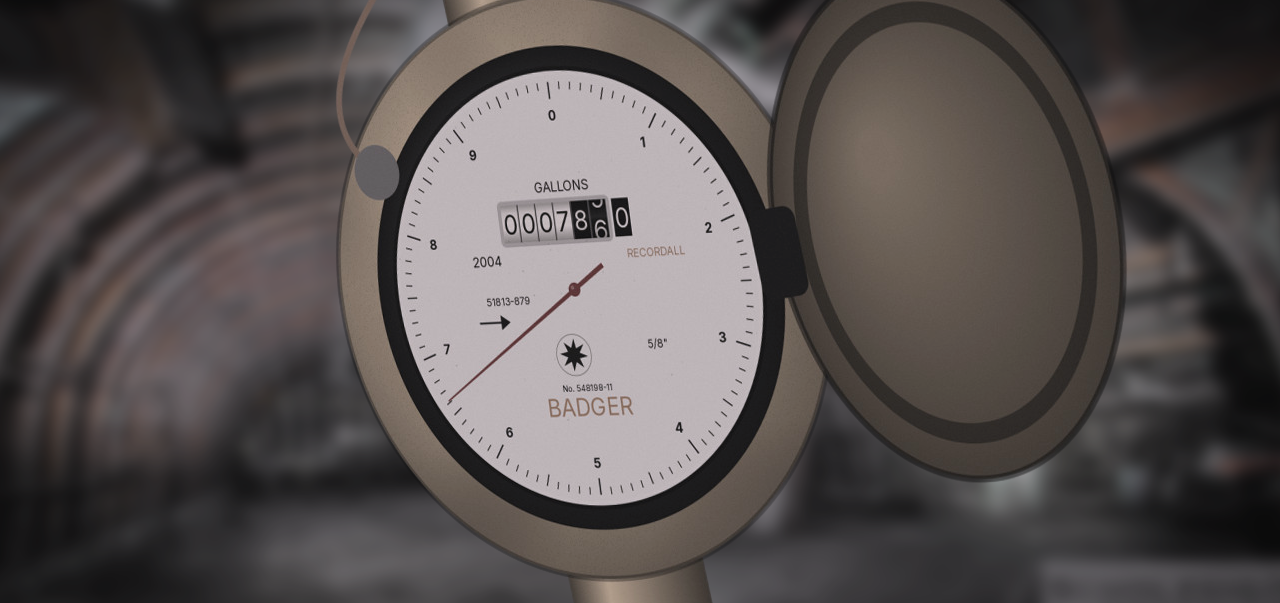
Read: **7856.6** gal
